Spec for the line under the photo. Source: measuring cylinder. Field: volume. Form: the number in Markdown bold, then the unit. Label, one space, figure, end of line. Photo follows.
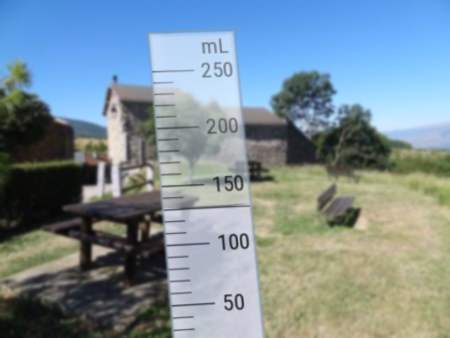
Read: **130** mL
